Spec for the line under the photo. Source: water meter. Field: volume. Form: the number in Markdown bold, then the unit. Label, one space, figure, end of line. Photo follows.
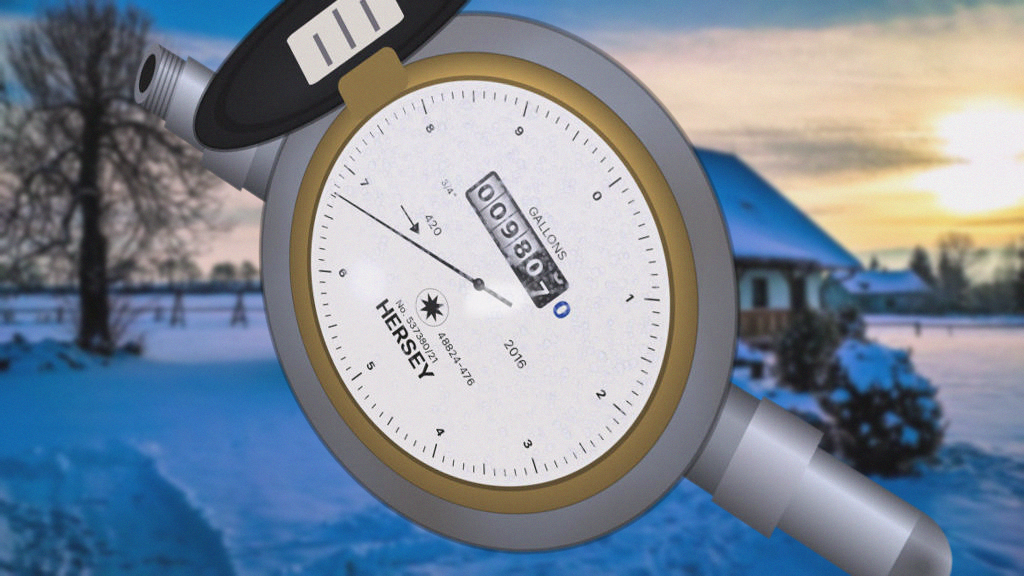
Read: **98066.7** gal
